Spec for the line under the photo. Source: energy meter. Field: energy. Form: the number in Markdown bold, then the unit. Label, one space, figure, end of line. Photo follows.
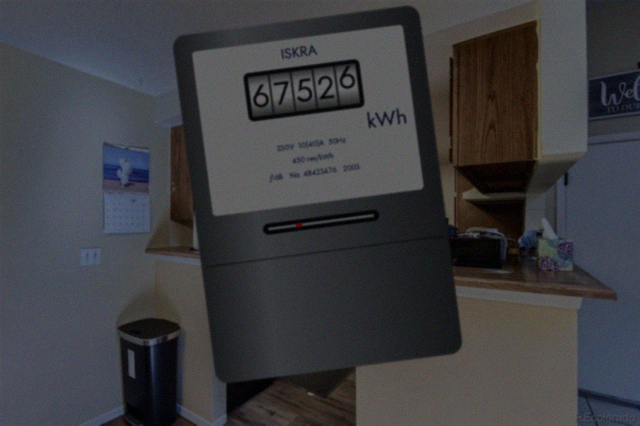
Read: **67526** kWh
